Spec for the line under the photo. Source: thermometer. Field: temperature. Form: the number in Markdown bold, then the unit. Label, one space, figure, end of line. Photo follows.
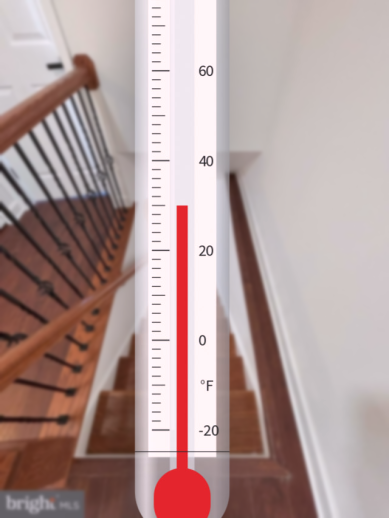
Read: **30** °F
